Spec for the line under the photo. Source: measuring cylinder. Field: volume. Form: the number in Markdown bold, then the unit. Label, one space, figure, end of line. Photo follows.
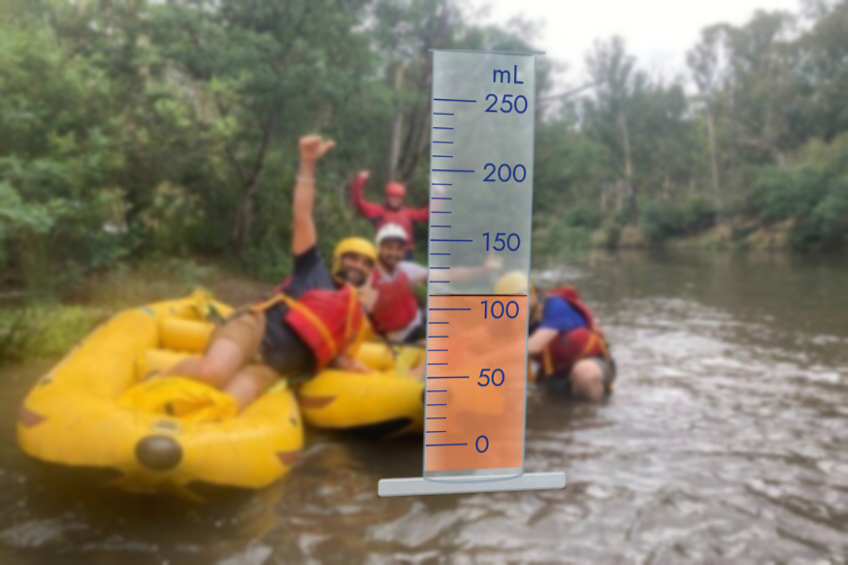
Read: **110** mL
